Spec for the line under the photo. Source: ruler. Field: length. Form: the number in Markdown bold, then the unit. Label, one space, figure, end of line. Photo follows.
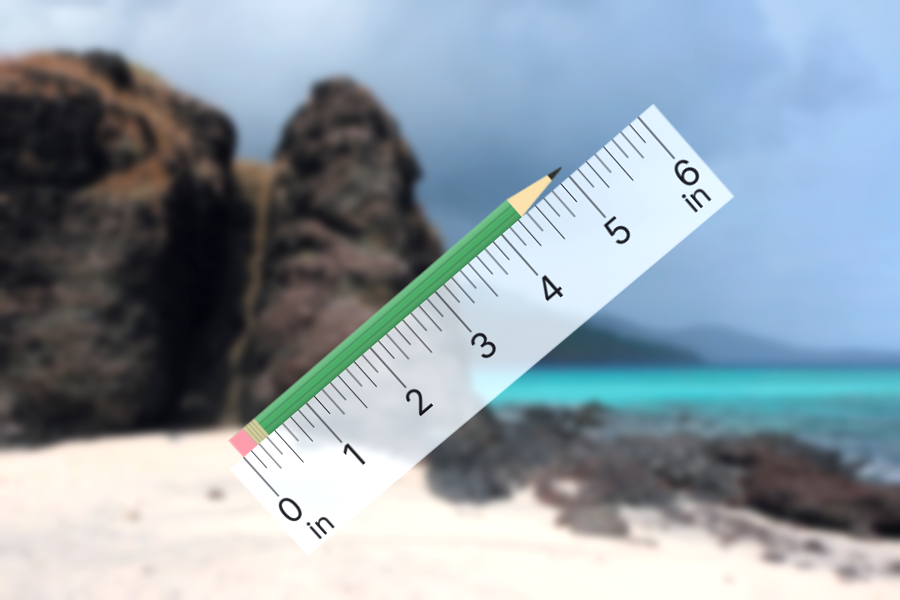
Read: **5** in
